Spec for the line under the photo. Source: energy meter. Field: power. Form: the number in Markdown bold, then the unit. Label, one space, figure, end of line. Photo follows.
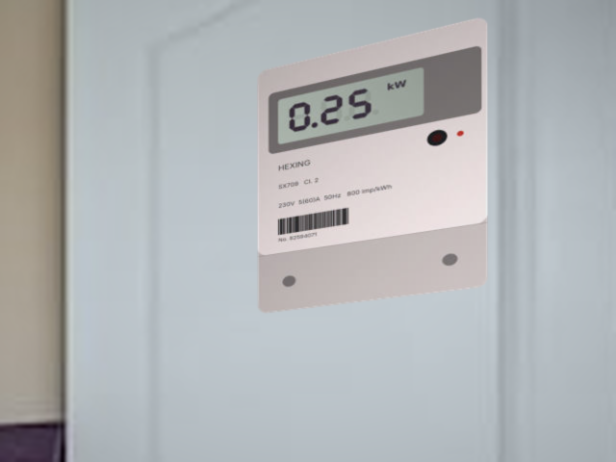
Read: **0.25** kW
